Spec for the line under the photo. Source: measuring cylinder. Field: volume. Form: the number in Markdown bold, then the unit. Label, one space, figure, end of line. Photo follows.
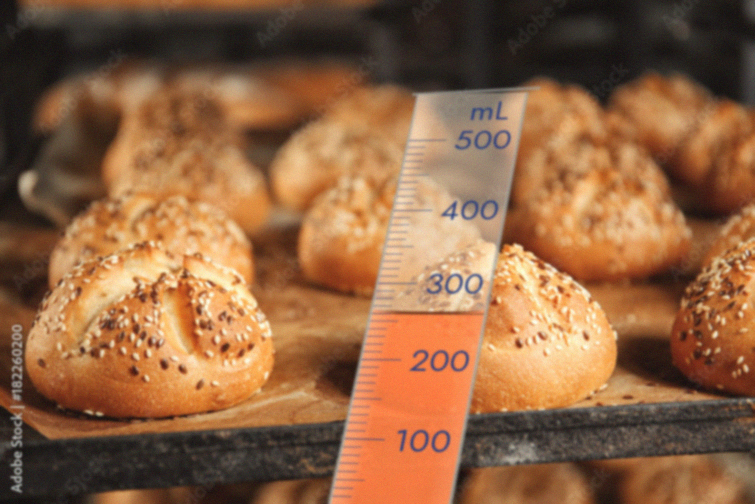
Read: **260** mL
